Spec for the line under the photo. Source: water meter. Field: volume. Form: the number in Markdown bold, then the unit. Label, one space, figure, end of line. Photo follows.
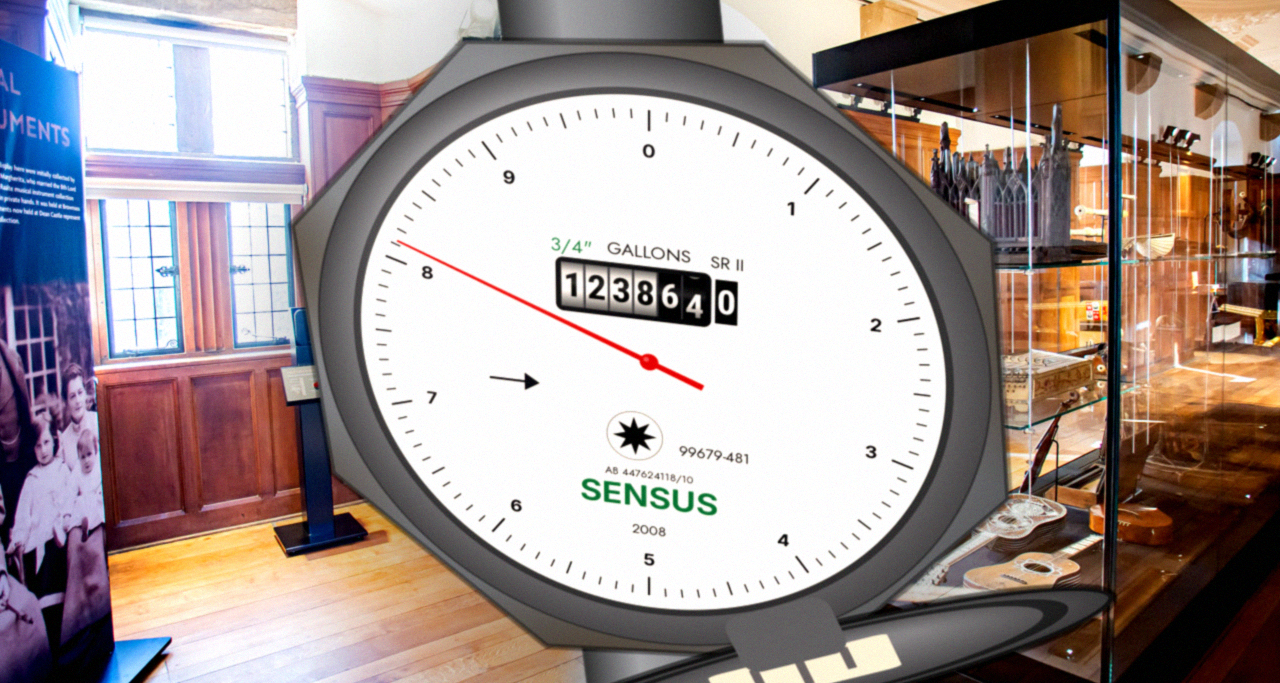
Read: **1238638.1** gal
